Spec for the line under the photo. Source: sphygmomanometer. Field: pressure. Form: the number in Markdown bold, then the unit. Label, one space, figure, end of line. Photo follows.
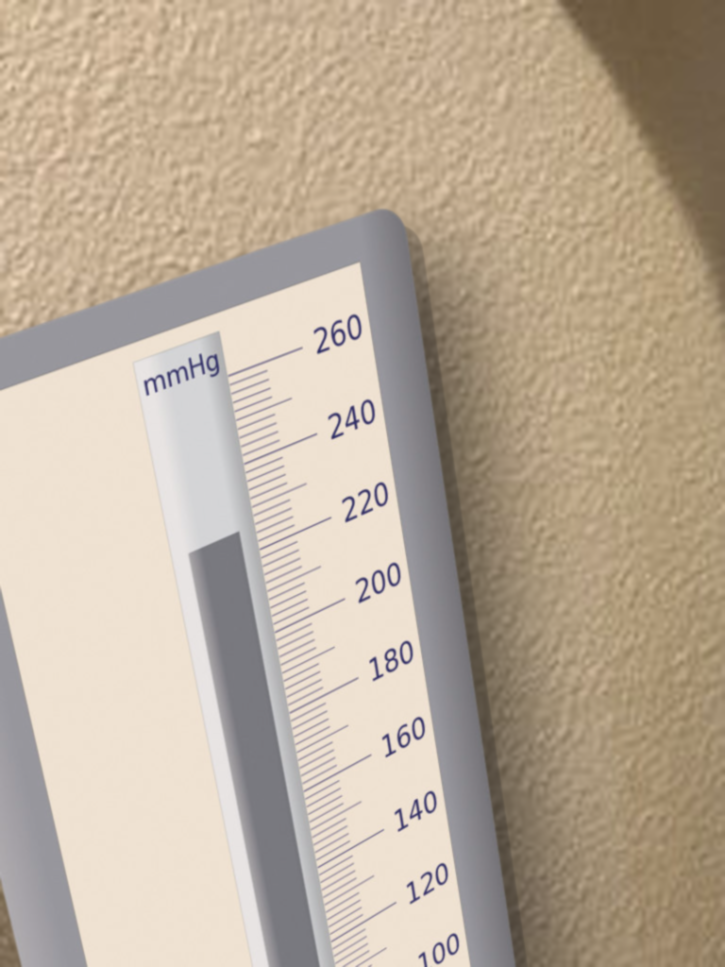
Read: **226** mmHg
